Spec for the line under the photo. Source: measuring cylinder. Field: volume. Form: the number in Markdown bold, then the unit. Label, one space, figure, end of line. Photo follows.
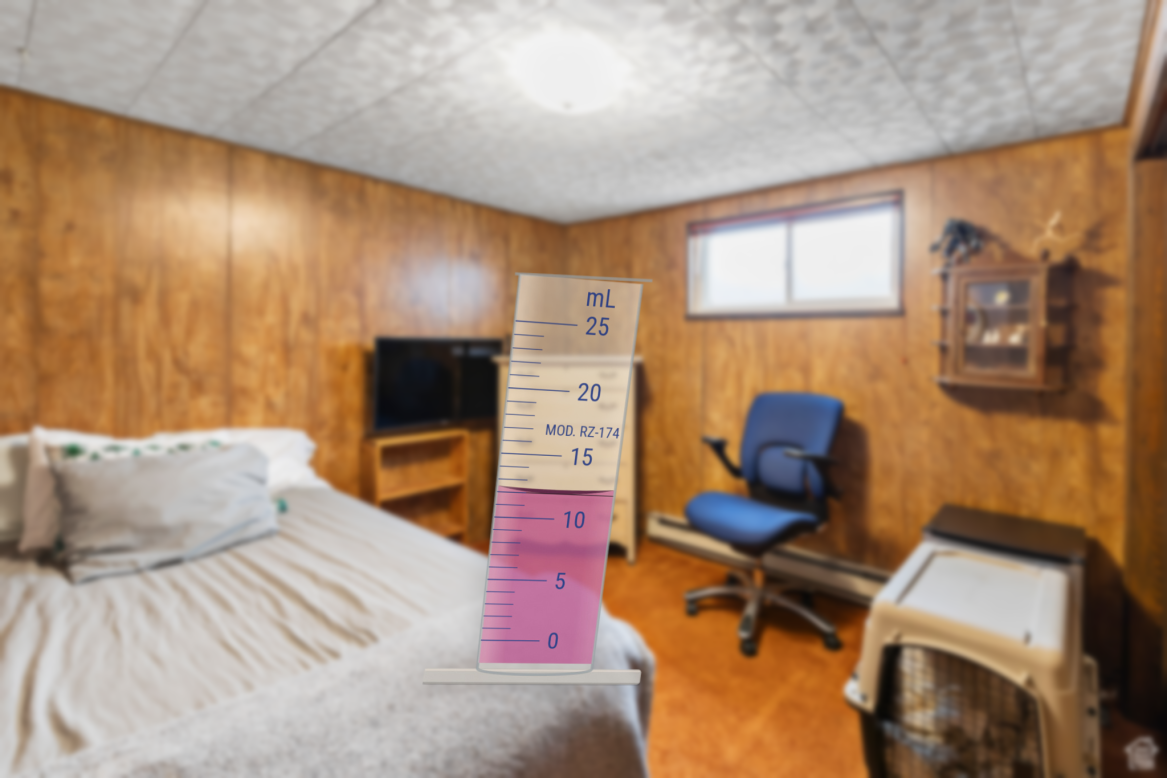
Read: **12** mL
